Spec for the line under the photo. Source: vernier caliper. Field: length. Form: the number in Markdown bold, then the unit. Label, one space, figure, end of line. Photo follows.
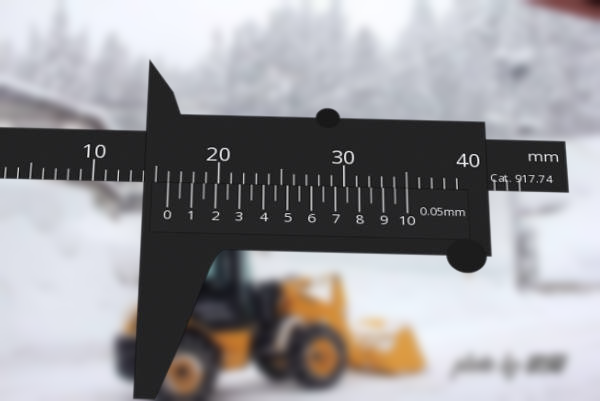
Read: **16.0** mm
